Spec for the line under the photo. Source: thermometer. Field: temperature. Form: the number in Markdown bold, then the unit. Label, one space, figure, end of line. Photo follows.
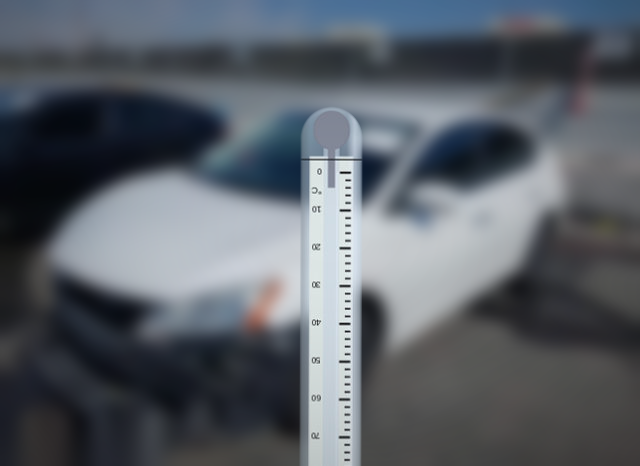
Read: **4** °C
